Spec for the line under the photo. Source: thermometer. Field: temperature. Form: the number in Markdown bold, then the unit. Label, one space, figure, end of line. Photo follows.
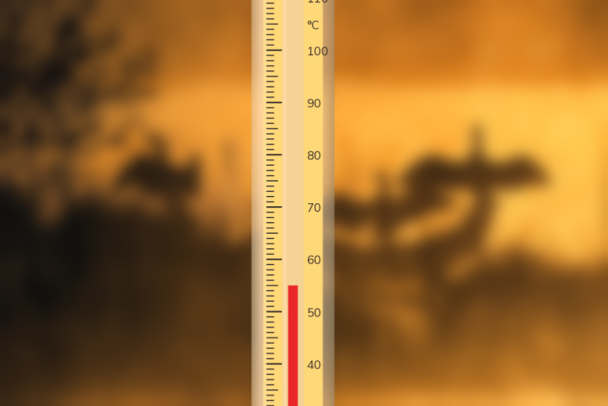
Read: **55** °C
